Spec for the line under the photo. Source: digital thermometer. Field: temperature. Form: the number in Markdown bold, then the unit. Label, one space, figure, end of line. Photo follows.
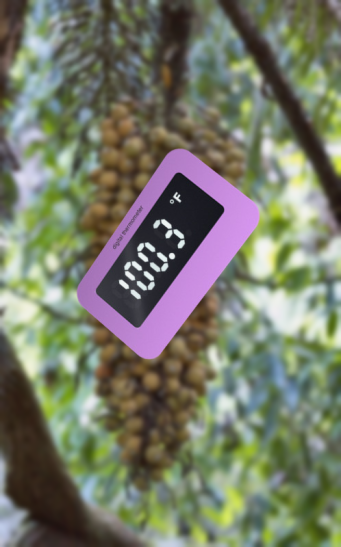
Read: **100.3** °F
